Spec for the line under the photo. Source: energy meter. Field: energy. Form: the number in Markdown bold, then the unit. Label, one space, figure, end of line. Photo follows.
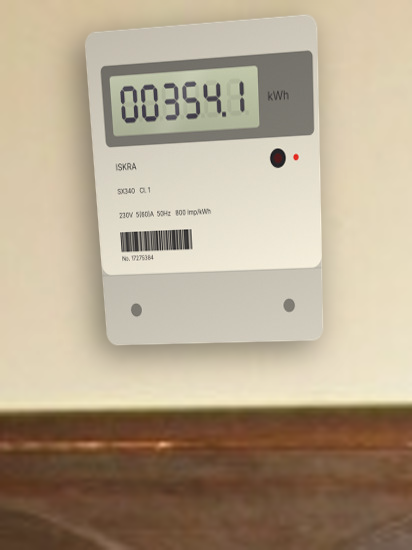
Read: **354.1** kWh
